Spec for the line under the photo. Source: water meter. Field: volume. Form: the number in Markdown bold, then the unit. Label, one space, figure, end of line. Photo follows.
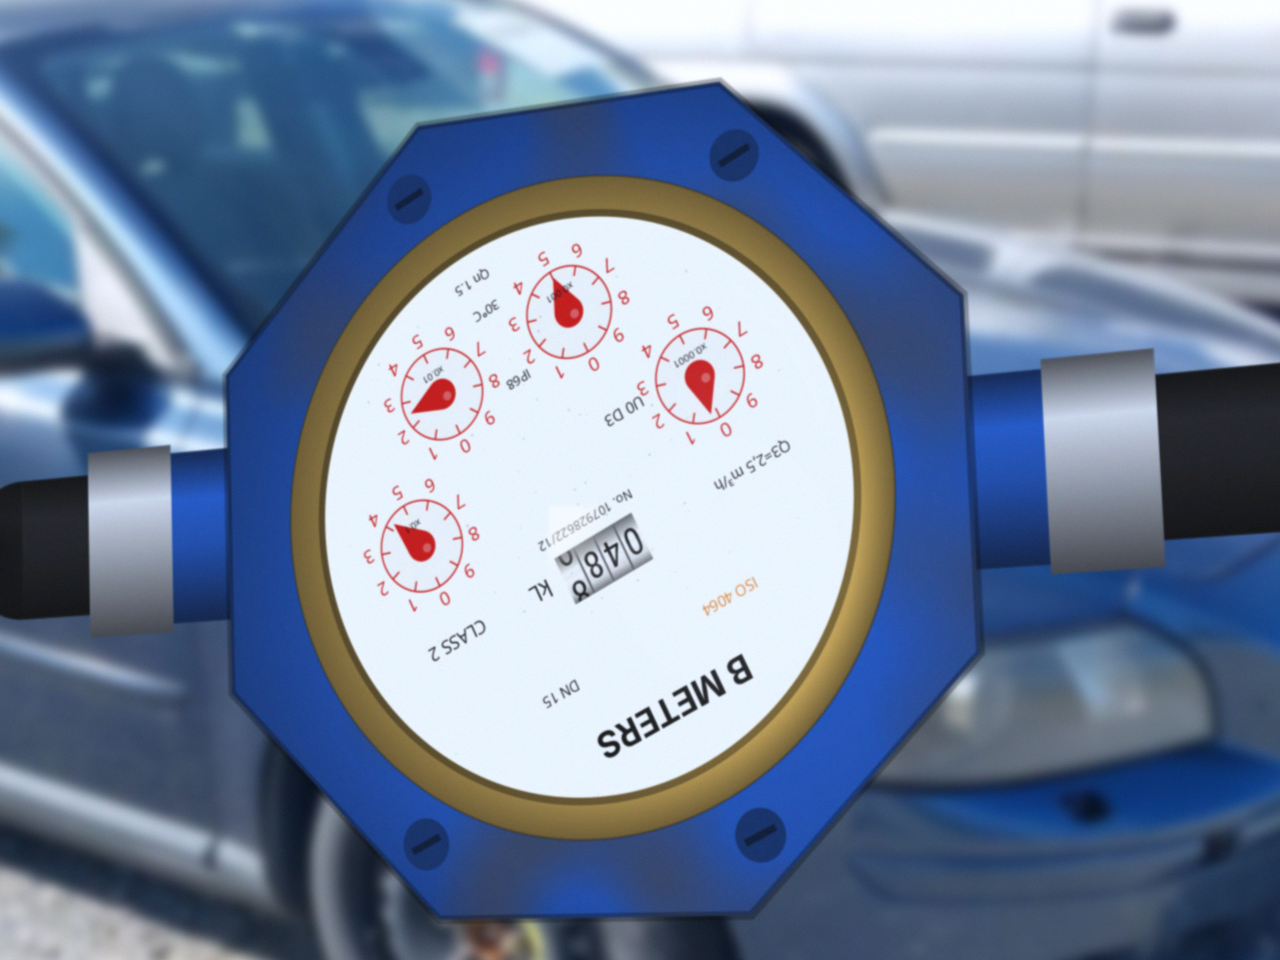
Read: **488.4250** kL
